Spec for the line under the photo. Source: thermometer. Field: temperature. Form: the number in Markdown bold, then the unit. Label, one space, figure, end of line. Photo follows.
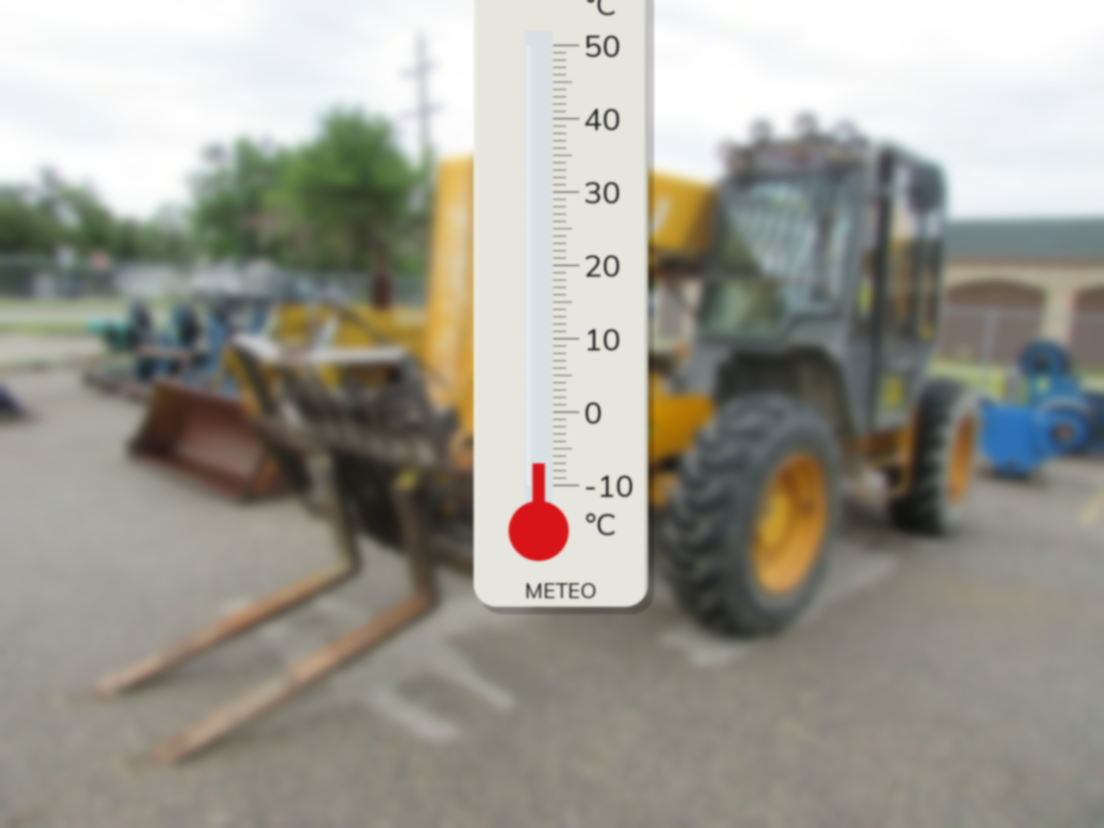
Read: **-7** °C
